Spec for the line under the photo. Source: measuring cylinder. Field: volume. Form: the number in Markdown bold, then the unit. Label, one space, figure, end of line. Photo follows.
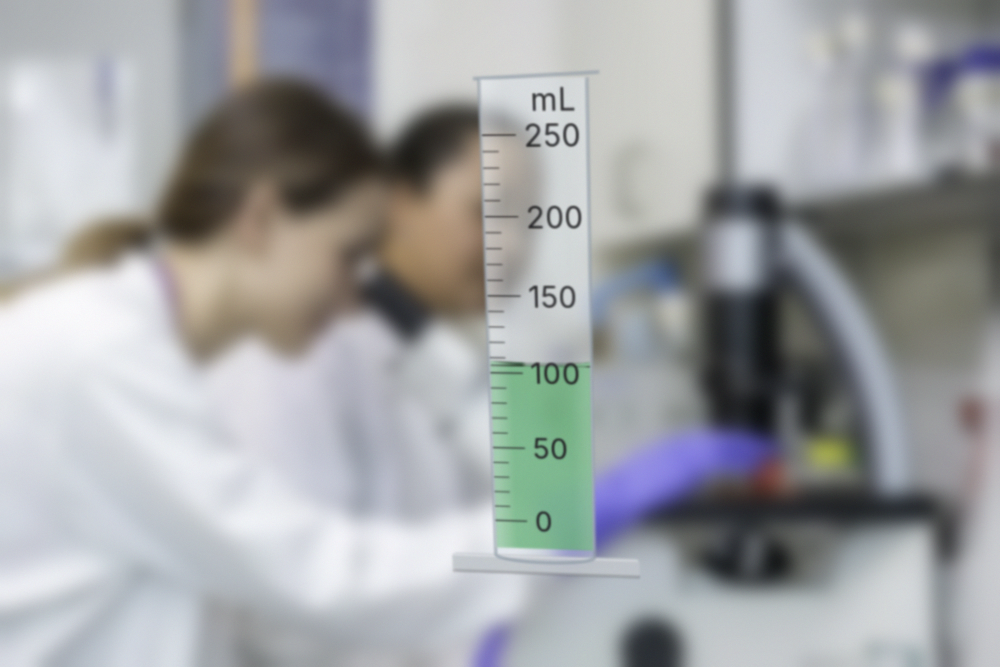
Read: **105** mL
